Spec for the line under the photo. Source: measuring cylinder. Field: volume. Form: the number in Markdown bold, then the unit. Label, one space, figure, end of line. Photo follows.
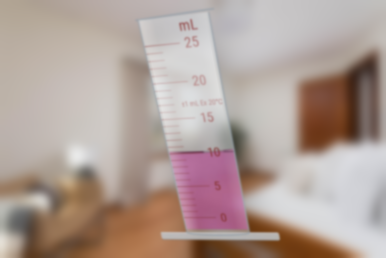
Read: **10** mL
